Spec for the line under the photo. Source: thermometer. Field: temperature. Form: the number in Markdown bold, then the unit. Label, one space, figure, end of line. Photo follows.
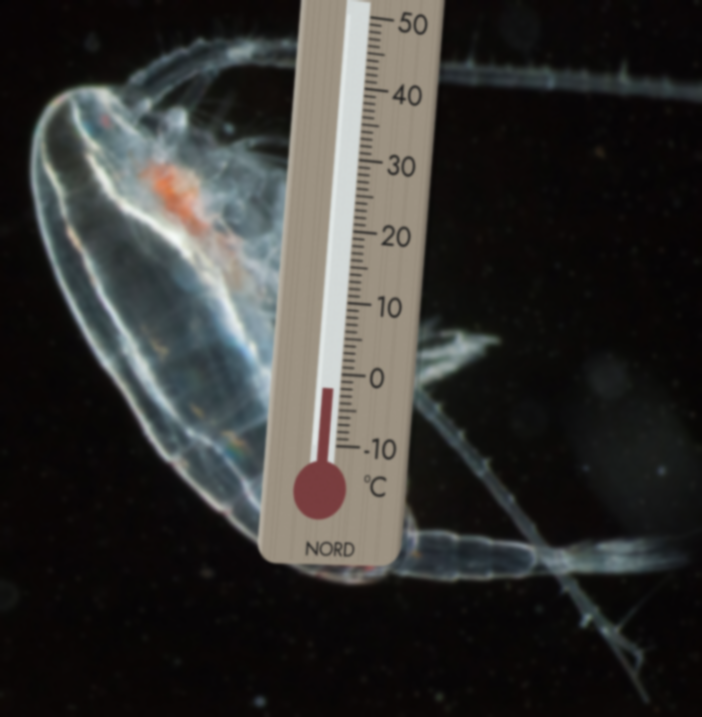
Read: **-2** °C
